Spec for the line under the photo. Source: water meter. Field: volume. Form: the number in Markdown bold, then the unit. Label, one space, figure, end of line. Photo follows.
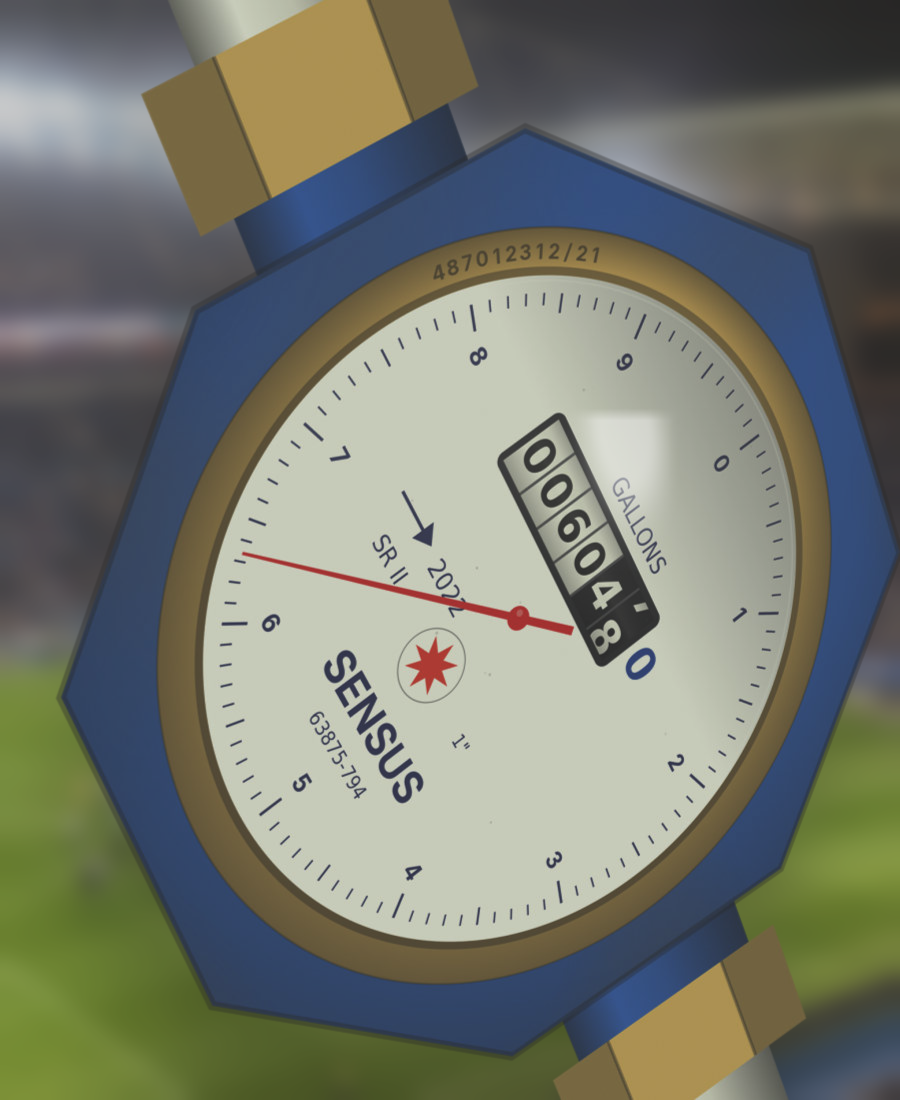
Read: **60476.3** gal
